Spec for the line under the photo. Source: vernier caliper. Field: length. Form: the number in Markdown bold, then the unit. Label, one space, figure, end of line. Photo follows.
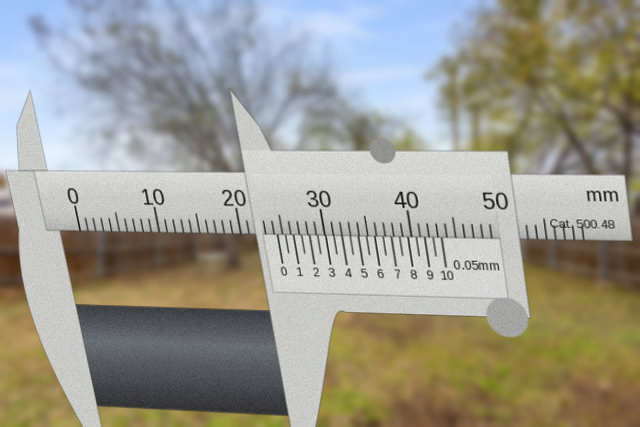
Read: **24.4** mm
